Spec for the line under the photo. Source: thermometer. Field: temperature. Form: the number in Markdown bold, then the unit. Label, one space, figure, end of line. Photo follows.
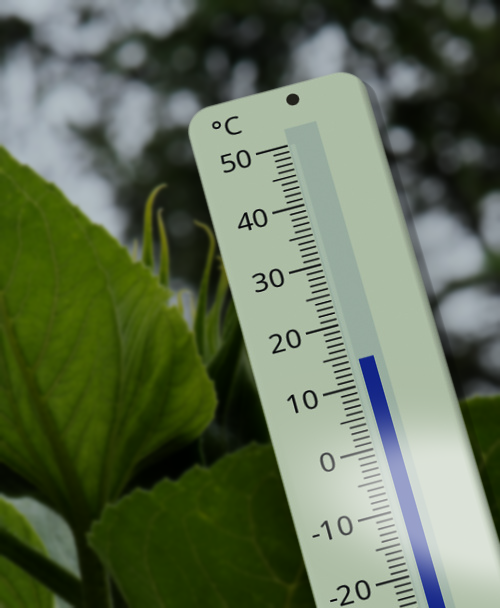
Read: **14** °C
